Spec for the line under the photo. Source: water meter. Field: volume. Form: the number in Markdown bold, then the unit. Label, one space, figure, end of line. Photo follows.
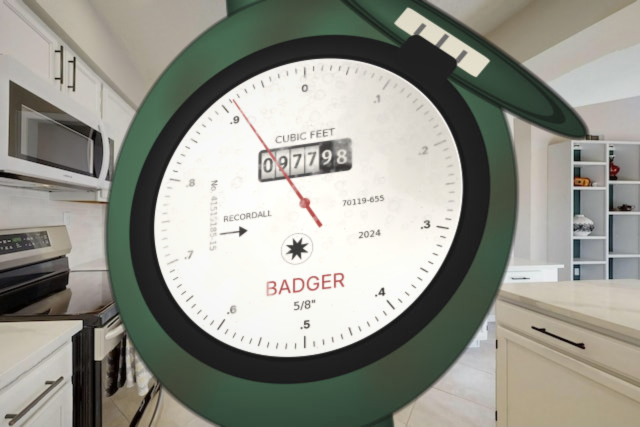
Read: **97797.91** ft³
